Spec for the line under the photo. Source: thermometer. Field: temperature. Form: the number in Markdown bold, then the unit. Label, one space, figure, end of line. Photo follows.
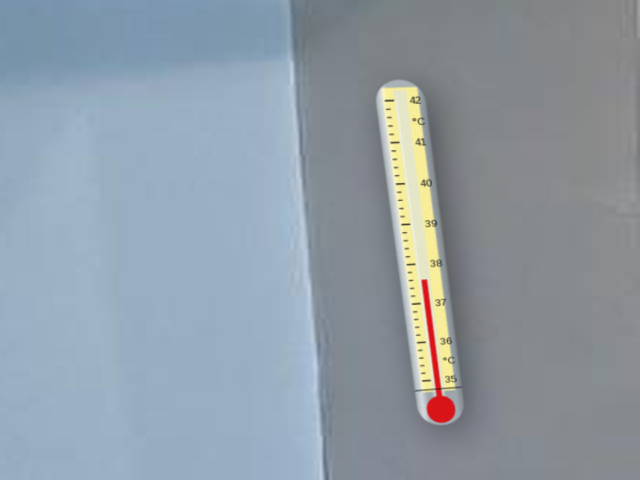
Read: **37.6** °C
